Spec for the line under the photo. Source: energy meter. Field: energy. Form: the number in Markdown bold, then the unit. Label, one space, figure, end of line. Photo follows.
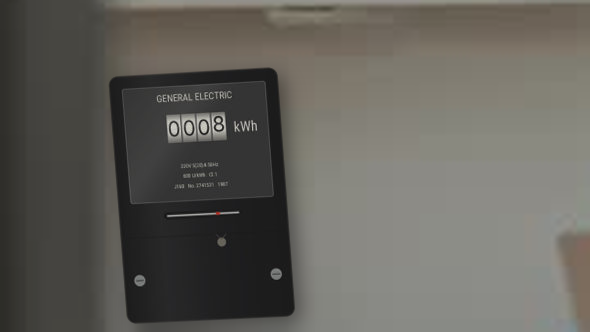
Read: **8** kWh
